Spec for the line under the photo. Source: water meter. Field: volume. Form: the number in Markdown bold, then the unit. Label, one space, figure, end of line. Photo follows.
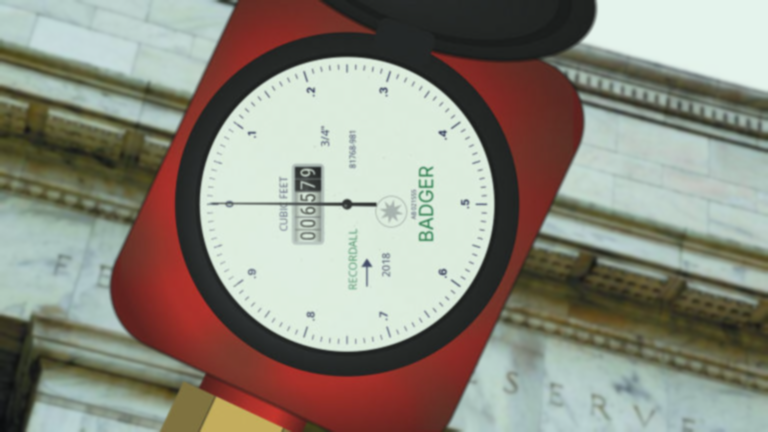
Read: **6579.00** ft³
